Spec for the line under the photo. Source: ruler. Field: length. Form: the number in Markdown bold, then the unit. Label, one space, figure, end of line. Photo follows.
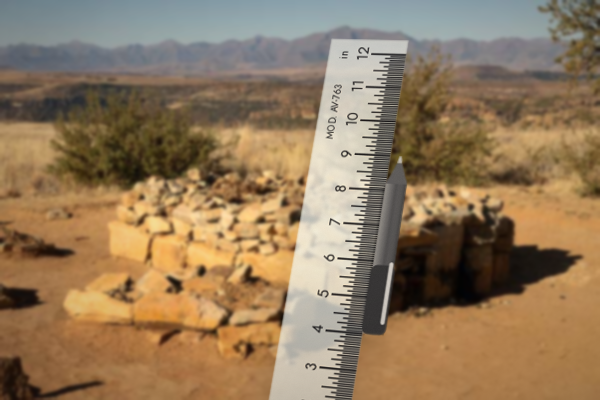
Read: **5** in
